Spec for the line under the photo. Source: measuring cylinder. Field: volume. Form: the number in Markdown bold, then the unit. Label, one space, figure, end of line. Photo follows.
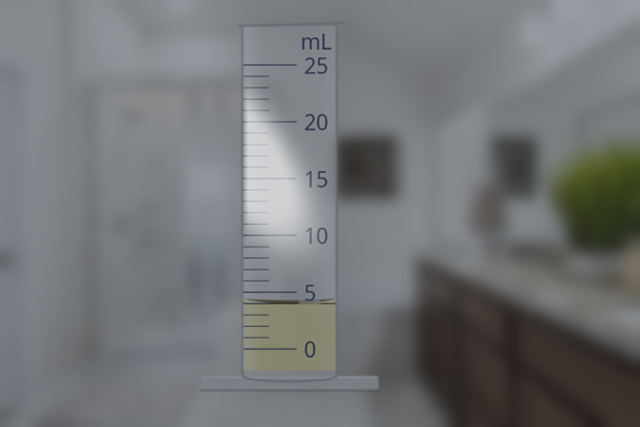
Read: **4** mL
